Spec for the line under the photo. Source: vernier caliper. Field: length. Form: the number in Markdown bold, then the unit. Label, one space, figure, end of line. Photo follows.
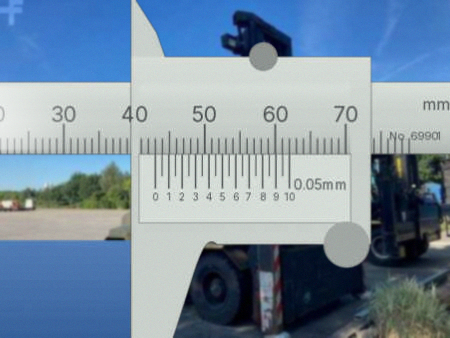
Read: **43.0** mm
